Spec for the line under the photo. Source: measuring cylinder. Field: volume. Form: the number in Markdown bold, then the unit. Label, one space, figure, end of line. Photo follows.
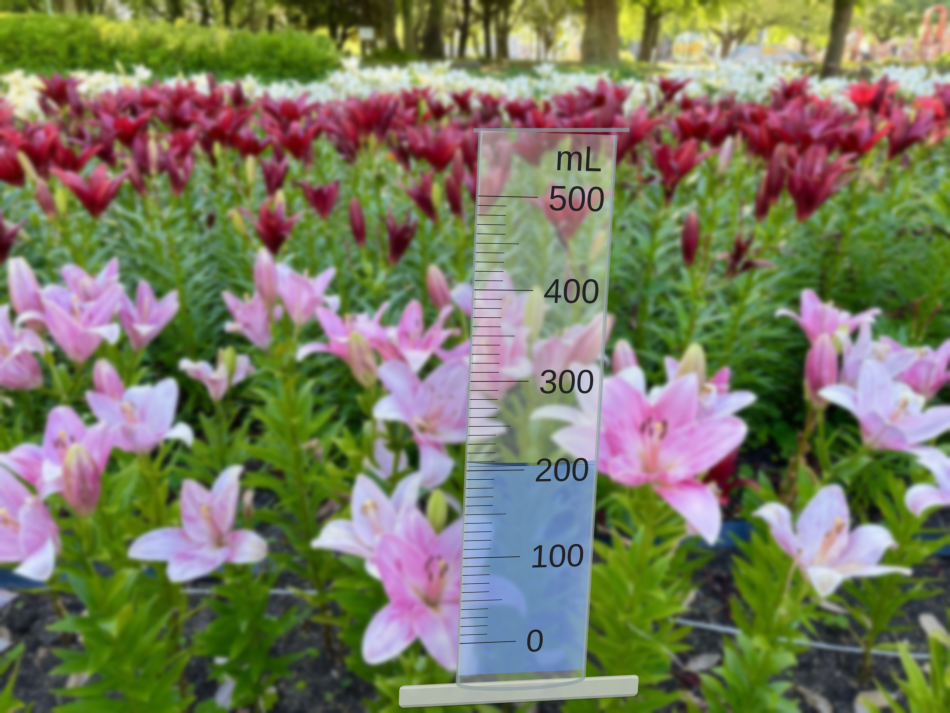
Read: **205** mL
